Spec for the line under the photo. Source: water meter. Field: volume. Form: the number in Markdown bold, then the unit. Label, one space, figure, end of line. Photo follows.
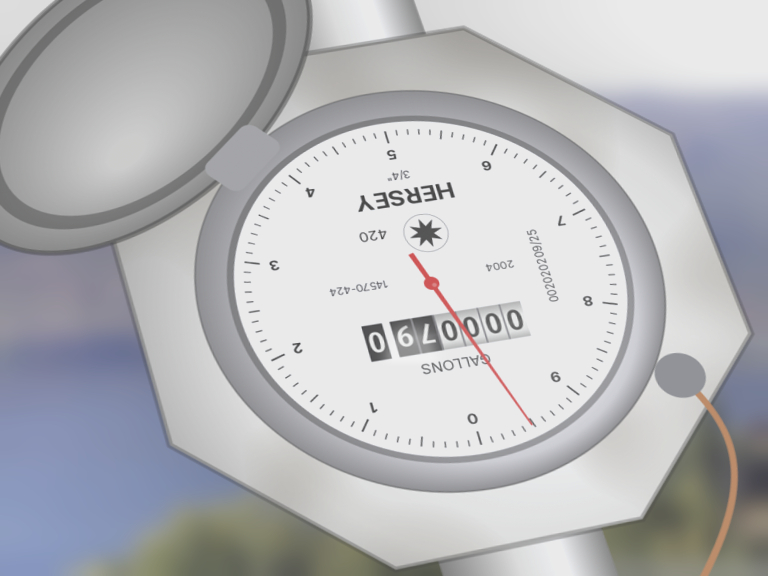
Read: **789.5** gal
